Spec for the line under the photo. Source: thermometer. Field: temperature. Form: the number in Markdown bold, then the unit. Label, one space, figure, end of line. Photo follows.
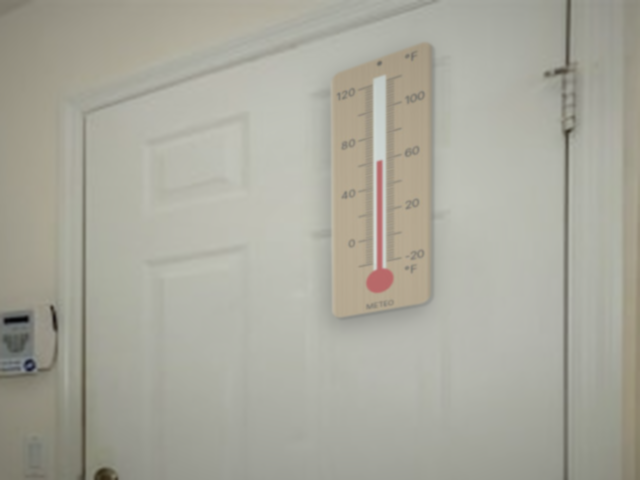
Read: **60** °F
